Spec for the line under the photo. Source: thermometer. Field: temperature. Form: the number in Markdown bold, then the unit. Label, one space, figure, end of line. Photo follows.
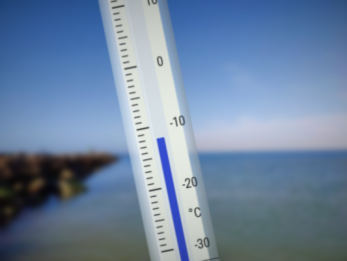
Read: **-12** °C
